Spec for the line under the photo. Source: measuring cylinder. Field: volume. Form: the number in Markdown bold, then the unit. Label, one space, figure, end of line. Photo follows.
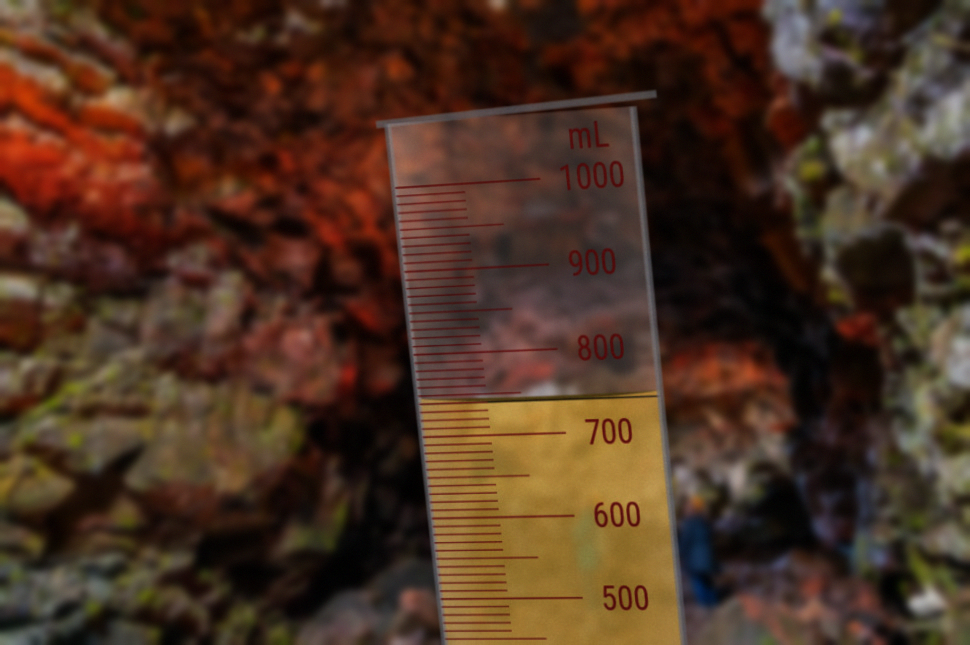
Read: **740** mL
